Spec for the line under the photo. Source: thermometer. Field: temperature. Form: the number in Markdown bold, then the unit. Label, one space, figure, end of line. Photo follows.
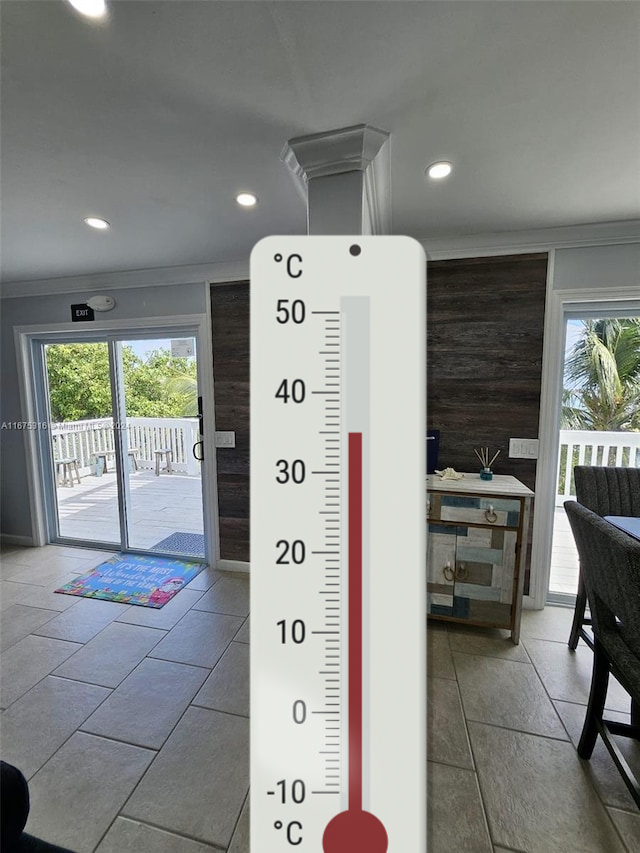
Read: **35** °C
